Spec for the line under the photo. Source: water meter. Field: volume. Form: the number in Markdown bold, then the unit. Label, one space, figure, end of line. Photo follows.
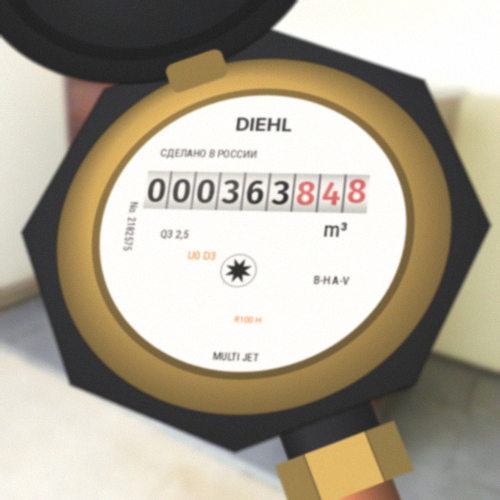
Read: **363.848** m³
